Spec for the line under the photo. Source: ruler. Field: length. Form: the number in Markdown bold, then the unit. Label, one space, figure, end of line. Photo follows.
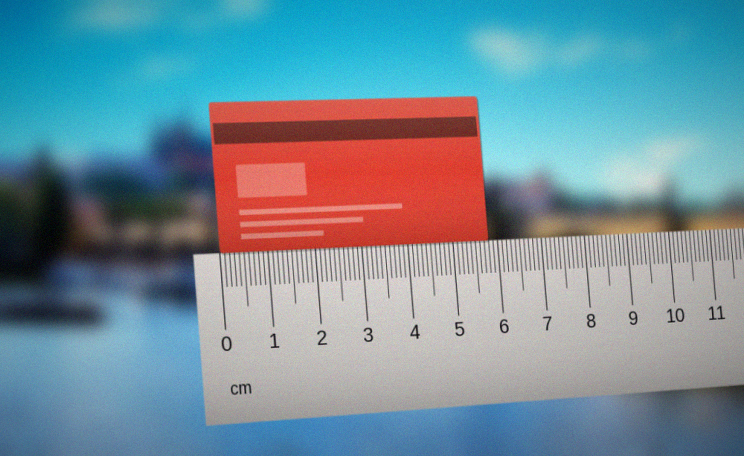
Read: **5.8** cm
